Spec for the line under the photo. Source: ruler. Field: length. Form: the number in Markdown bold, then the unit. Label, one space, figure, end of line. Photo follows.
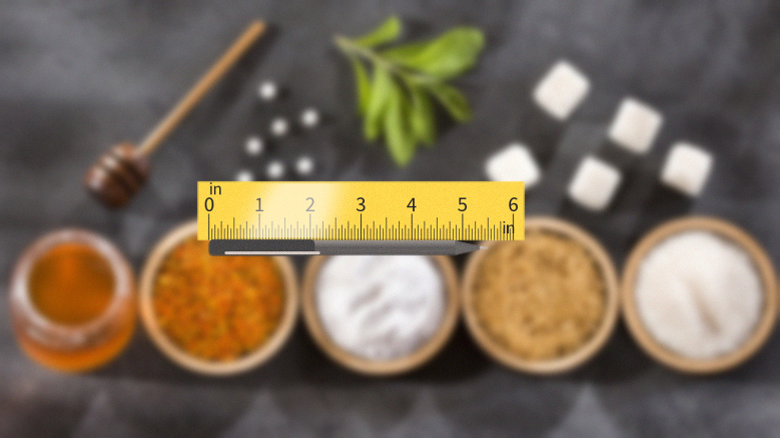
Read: **5.5** in
